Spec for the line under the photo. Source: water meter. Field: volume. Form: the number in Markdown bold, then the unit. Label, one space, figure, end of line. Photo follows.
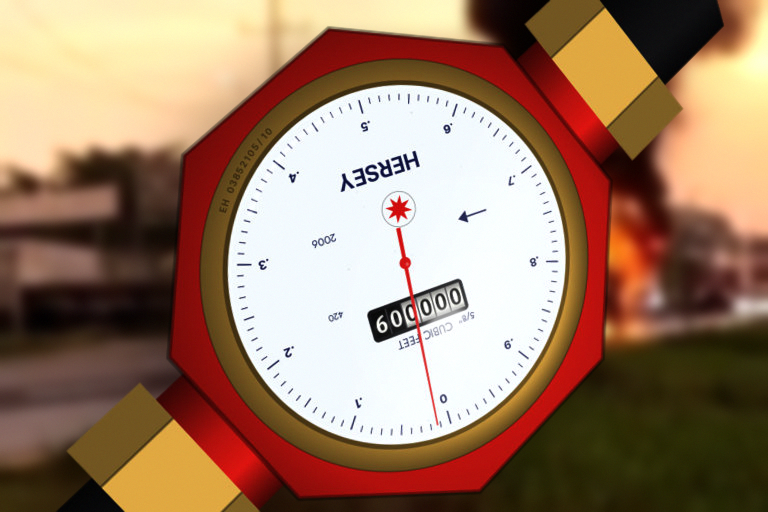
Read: **9.01** ft³
